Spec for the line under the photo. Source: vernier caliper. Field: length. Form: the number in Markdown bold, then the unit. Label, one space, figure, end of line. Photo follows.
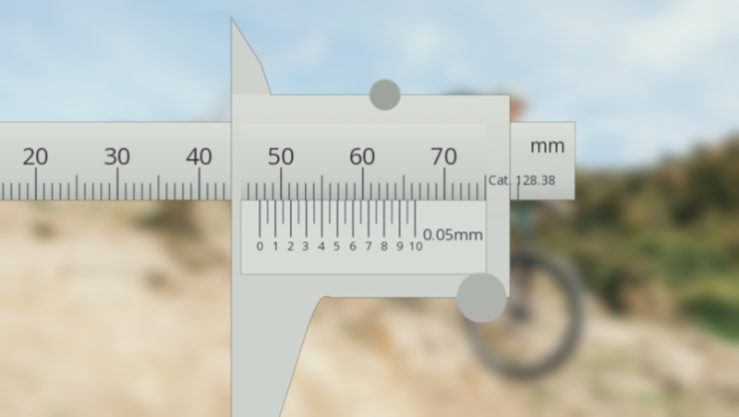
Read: **47.4** mm
